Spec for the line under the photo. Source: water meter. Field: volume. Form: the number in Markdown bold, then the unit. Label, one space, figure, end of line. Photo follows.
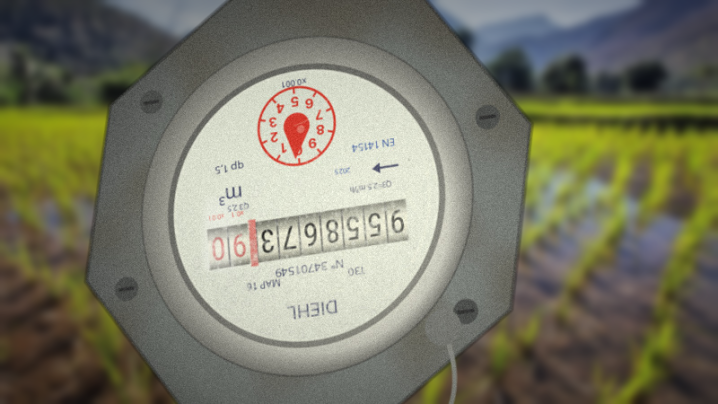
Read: **9558673.900** m³
